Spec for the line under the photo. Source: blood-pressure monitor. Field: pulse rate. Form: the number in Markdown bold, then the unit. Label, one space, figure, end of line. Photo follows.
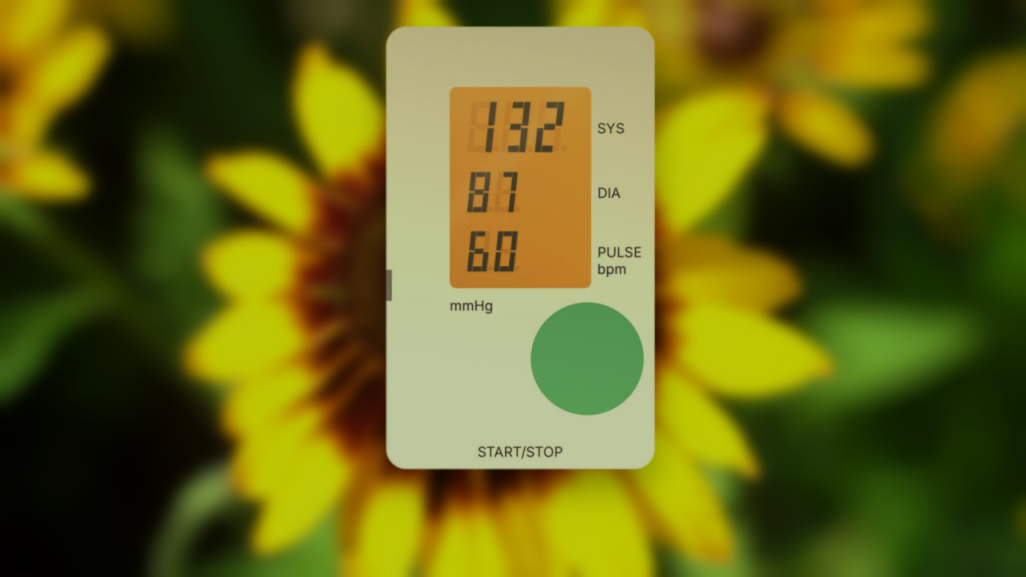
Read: **60** bpm
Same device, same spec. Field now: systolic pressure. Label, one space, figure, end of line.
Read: **132** mmHg
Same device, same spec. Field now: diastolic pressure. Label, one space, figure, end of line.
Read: **87** mmHg
